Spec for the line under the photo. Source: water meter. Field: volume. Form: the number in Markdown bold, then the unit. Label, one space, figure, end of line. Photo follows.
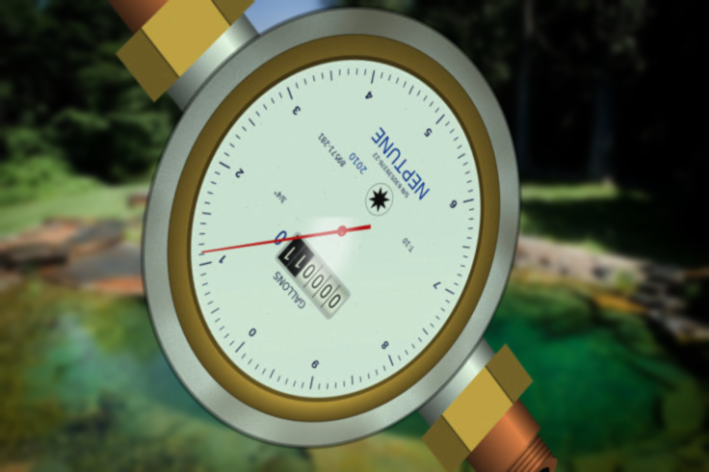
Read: **111.1** gal
